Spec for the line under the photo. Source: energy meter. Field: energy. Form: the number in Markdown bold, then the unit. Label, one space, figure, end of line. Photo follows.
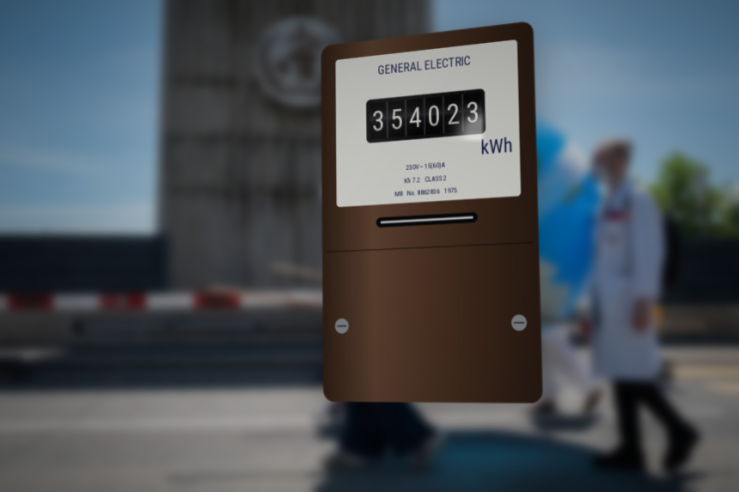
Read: **354023** kWh
